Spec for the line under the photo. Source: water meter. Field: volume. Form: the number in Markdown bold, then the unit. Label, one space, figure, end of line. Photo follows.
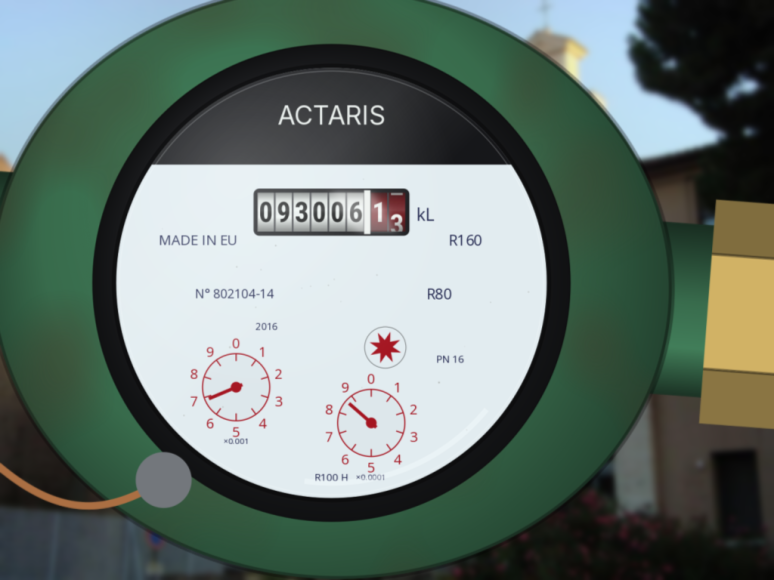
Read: **93006.1268** kL
